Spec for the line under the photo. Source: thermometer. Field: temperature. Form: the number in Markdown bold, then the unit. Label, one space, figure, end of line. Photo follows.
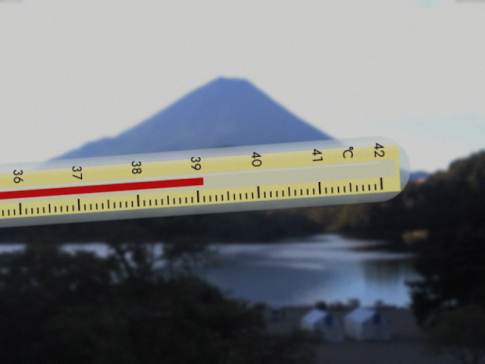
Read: **39.1** °C
